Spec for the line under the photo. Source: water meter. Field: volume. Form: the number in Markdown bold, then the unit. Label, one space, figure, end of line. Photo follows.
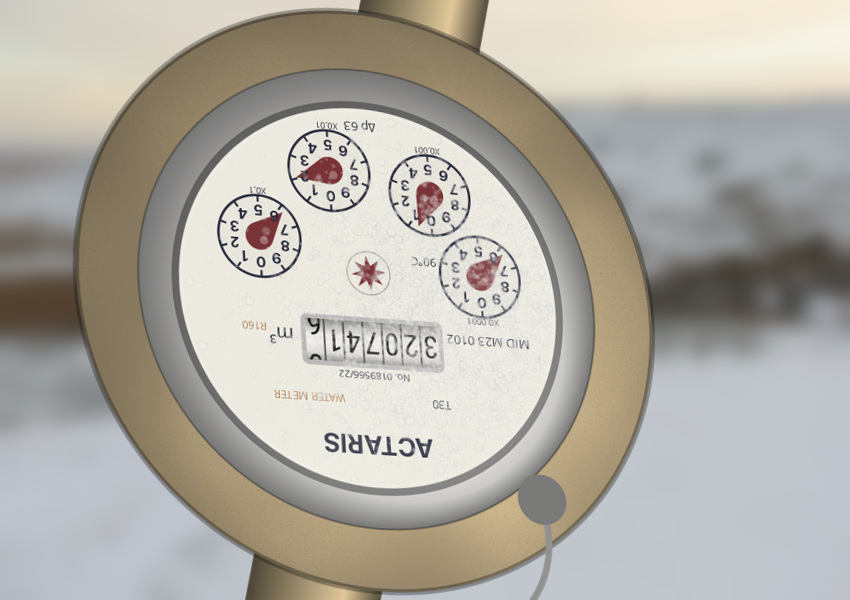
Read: **3207415.6206** m³
